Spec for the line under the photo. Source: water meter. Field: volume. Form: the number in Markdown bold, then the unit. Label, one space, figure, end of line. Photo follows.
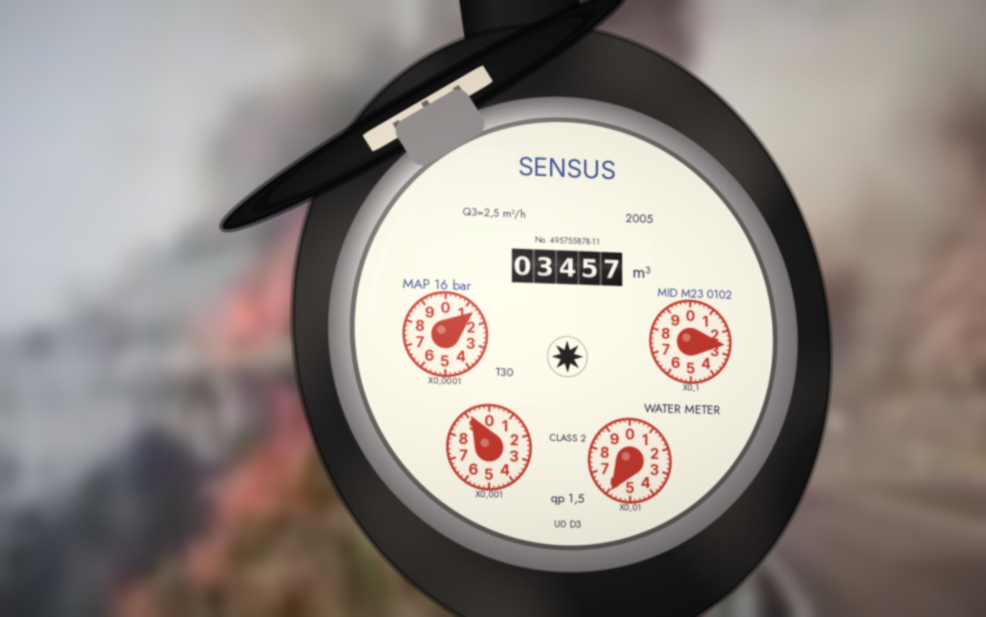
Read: **3457.2591** m³
